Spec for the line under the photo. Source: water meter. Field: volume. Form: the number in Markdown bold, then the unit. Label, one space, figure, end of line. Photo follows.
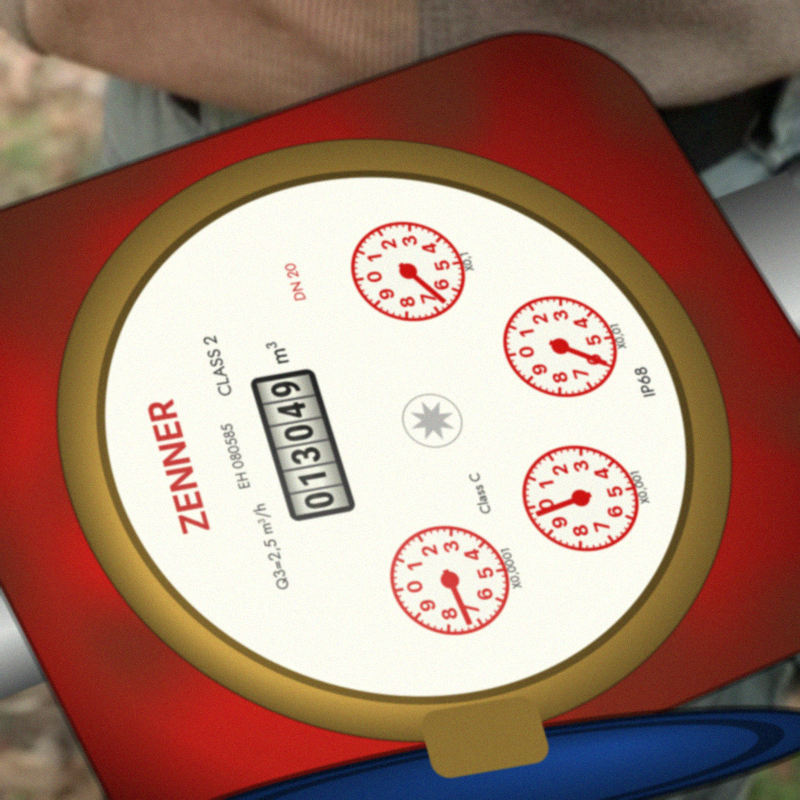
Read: **13049.6597** m³
